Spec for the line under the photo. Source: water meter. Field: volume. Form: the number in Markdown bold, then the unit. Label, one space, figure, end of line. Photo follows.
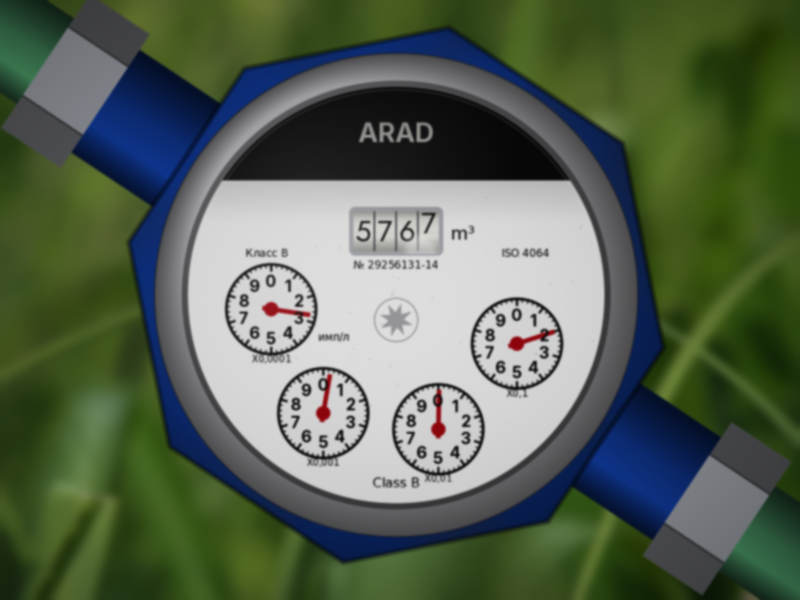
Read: **5767.2002** m³
